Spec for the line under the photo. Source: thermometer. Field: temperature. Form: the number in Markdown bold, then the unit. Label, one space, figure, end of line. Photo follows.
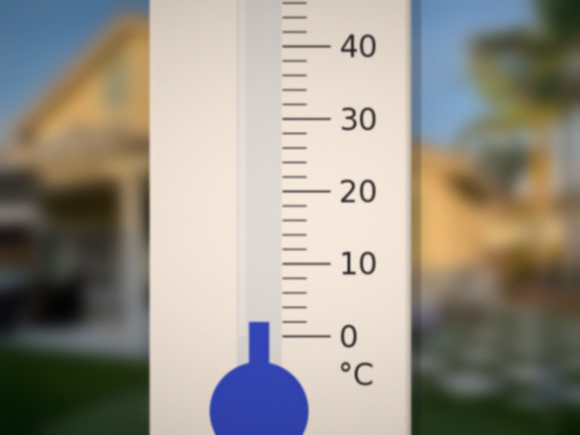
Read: **2** °C
